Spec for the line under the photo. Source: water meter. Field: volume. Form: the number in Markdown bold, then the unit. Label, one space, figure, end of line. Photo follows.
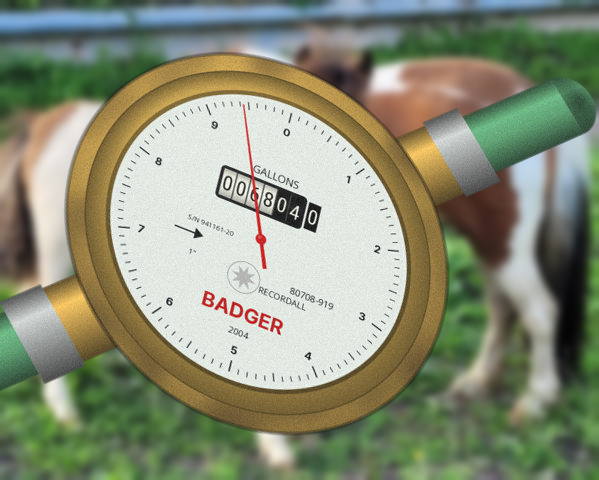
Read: **68039.4** gal
